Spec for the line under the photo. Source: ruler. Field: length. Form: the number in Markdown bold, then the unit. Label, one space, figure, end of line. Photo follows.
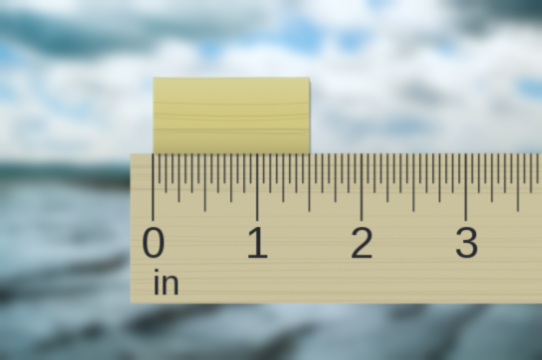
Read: **1.5** in
